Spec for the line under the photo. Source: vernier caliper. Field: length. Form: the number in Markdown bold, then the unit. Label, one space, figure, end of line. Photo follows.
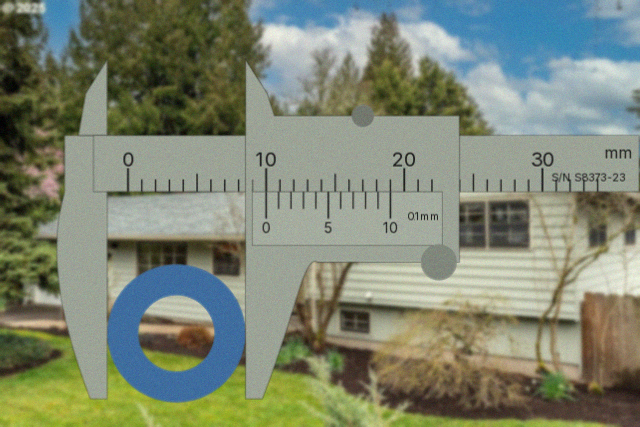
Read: **10.0** mm
